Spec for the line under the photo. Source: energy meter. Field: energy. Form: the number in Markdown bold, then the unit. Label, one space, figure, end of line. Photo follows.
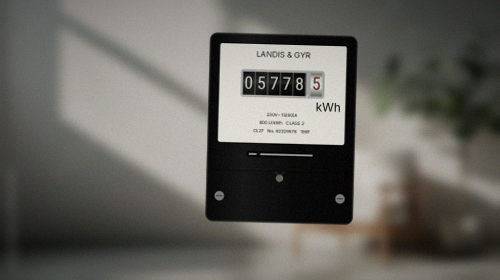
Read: **5778.5** kWh
